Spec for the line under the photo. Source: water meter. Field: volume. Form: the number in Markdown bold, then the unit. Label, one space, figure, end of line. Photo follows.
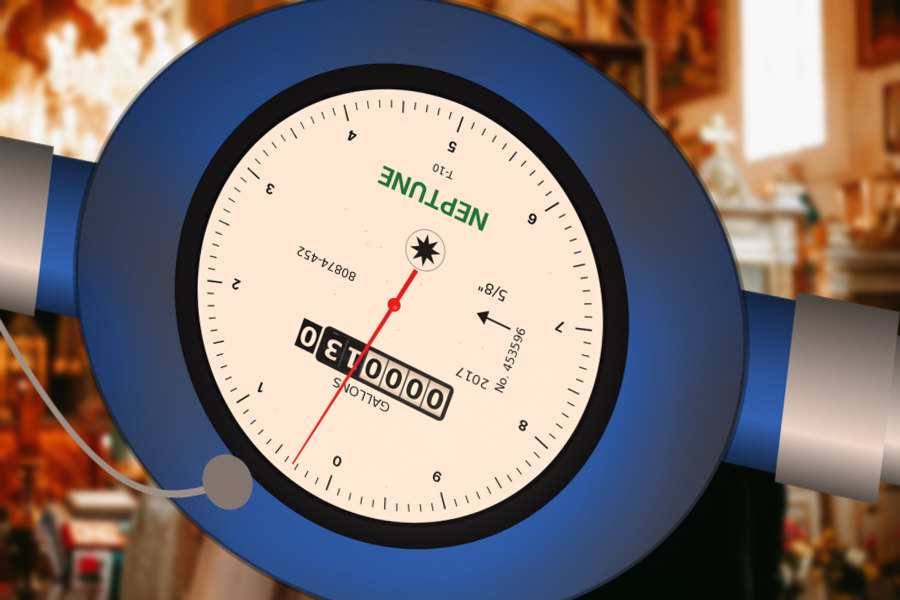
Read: **130.3** gal
